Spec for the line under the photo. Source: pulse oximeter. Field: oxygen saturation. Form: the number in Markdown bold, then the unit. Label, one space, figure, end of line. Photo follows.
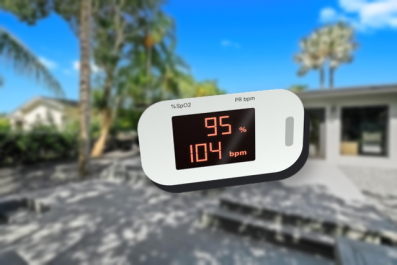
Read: **95** %
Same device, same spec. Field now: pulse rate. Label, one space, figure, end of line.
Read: **104** bpm
